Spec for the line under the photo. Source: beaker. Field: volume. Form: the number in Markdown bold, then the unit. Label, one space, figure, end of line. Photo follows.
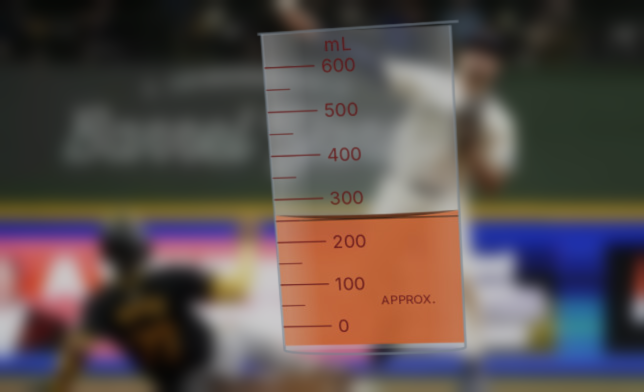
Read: **250** mL
